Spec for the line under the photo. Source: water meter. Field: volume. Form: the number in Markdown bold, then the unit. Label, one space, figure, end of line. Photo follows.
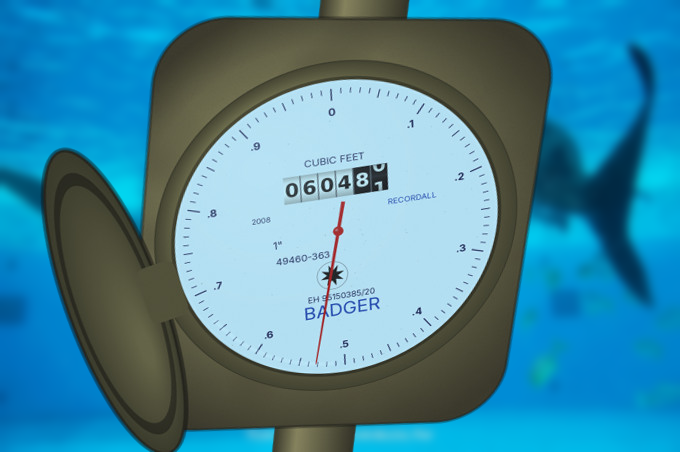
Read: **60480.53** ft³
